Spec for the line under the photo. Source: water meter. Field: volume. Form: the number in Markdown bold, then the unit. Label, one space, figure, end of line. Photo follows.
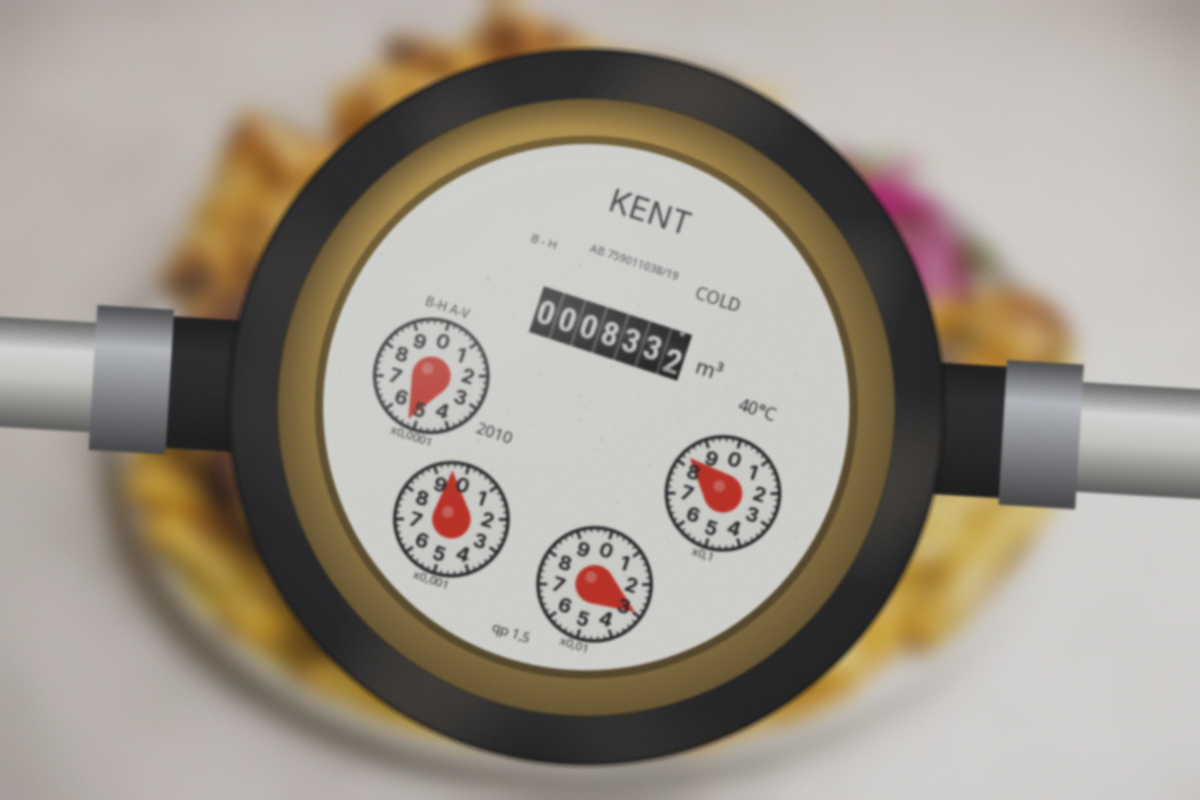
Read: **8331.8295** m³
